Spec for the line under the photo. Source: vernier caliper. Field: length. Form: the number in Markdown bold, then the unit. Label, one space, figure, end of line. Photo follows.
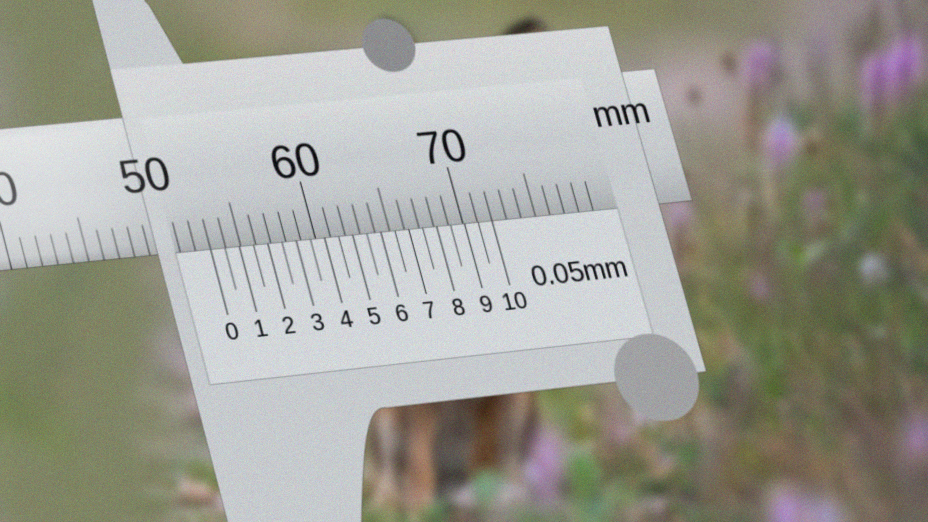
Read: **53.0** mm
